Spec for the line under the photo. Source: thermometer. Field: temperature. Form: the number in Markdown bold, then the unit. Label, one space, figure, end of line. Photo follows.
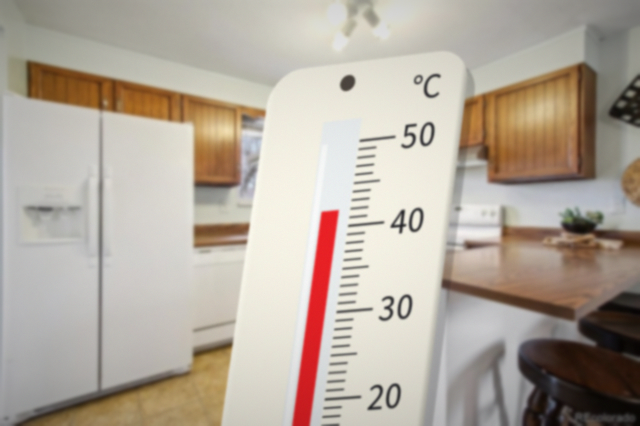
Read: **42** °C
